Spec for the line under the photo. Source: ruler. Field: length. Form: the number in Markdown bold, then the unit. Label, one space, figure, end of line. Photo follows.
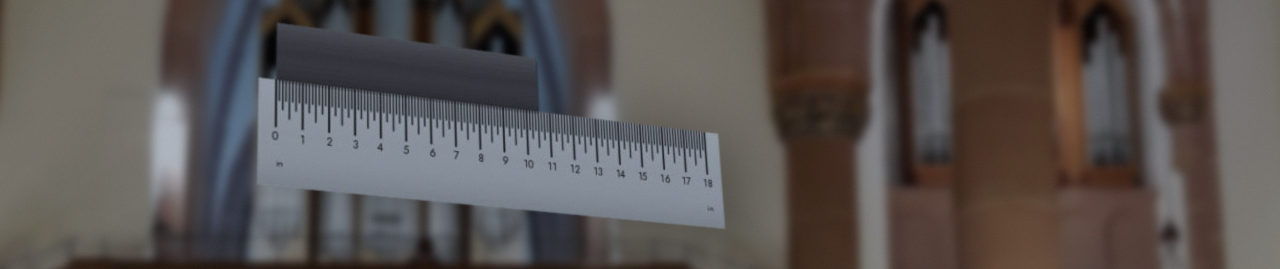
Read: **10.5** in
